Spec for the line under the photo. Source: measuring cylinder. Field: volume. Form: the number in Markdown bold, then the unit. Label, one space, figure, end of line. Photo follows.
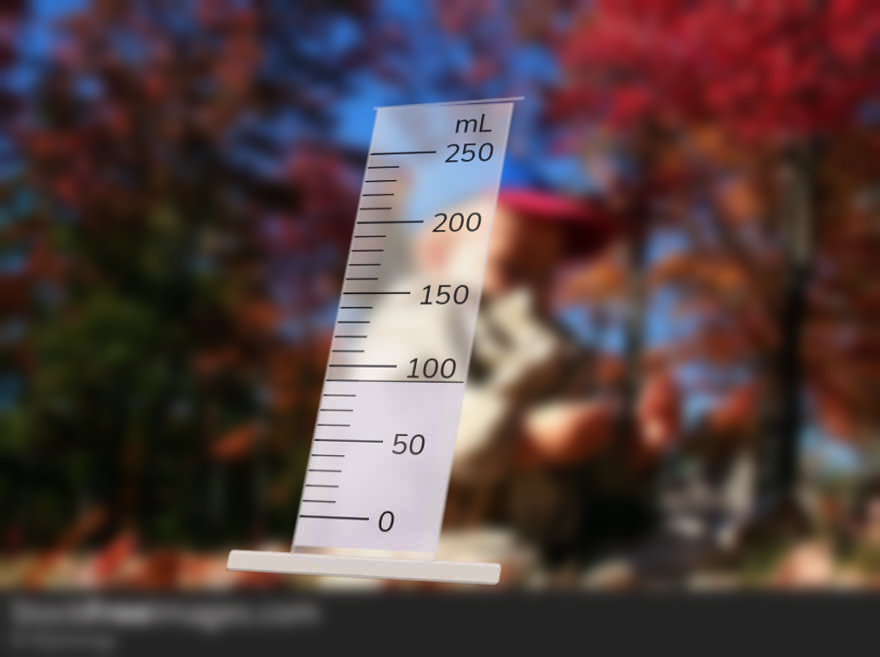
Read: **90** mL
